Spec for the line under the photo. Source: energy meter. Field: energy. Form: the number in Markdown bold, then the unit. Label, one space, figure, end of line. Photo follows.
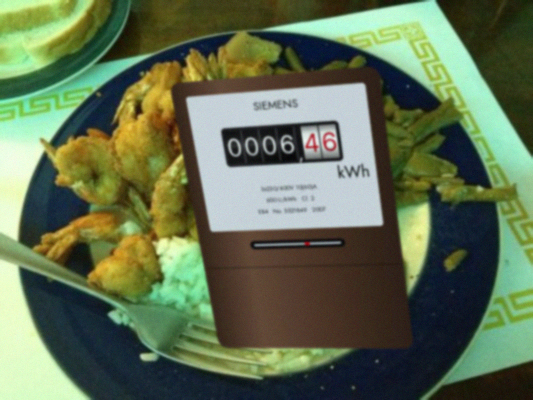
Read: **6.46** kWh
